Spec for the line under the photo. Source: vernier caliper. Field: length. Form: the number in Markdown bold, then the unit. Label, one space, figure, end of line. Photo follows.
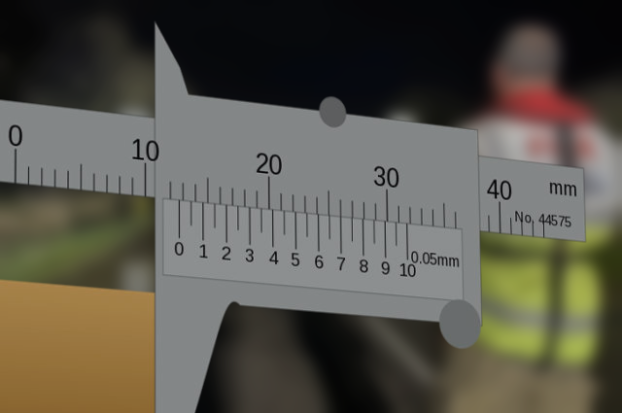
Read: **12.7** mm
